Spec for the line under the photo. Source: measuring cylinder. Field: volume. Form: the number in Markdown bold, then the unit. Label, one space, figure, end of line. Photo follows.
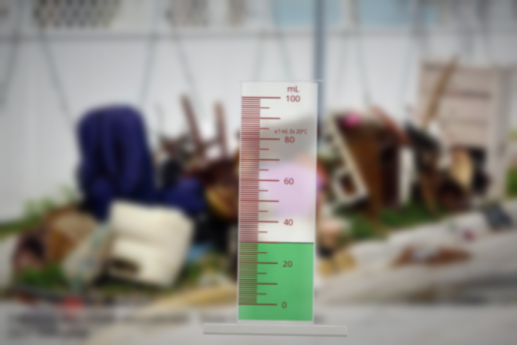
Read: **30** mL
